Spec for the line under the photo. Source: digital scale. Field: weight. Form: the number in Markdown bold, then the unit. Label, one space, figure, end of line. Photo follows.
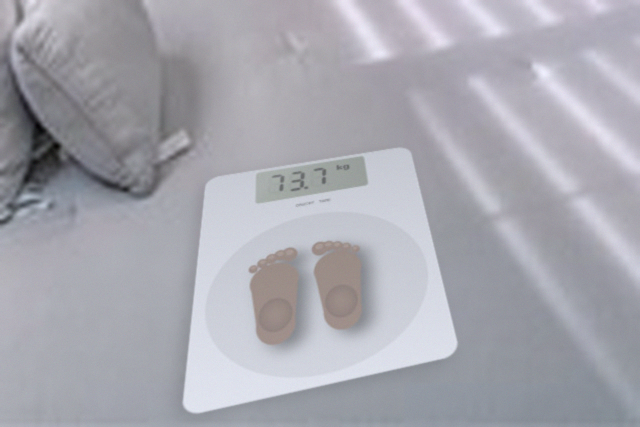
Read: **73.7** kg
